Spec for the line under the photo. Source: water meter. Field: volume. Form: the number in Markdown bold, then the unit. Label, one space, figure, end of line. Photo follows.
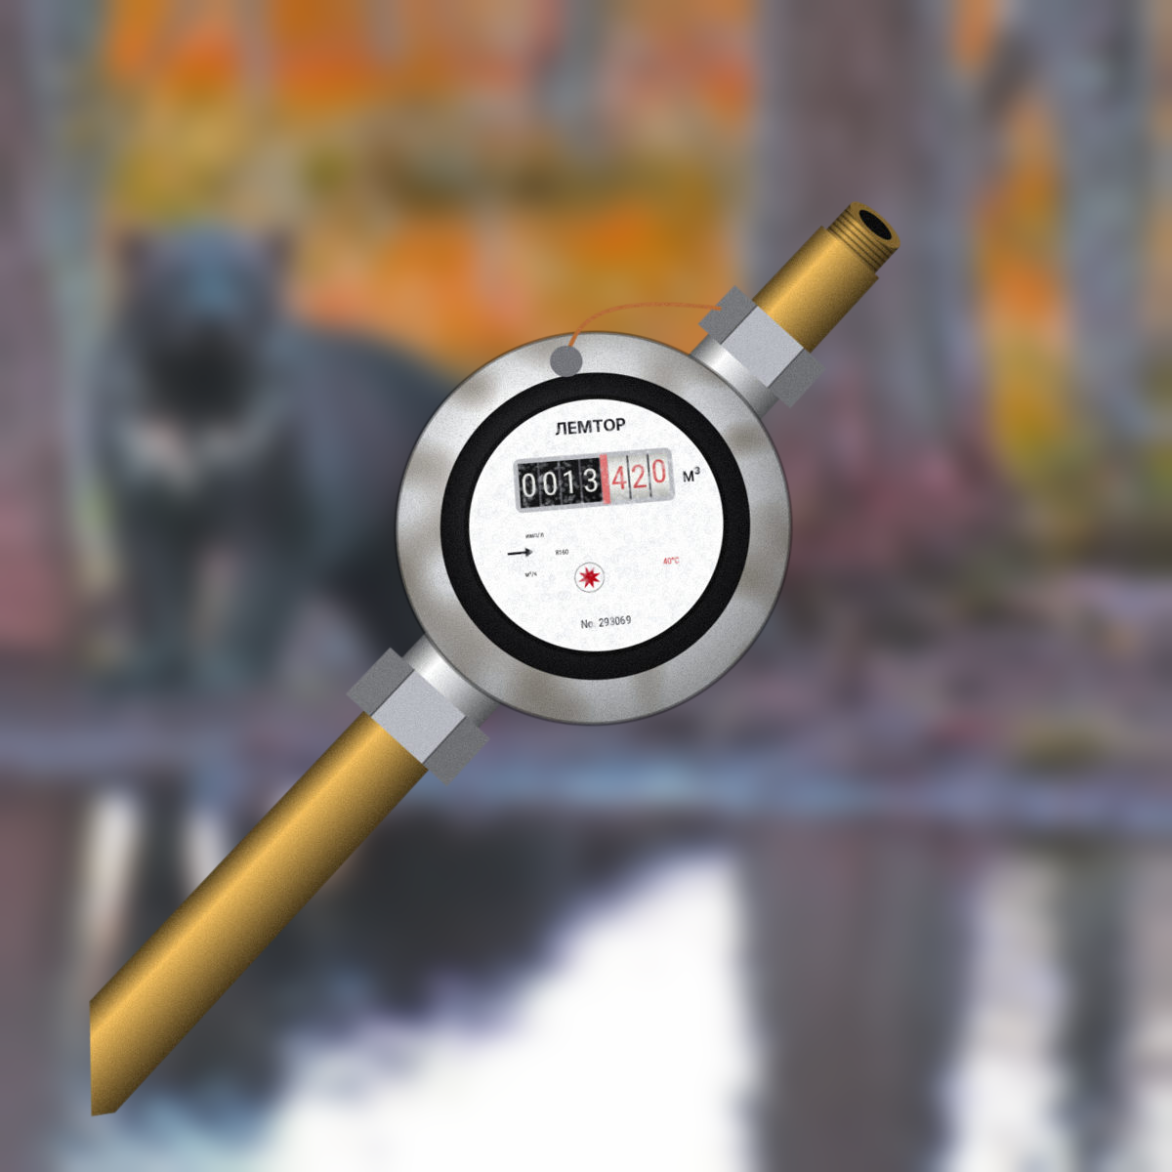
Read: **13.420** m³
